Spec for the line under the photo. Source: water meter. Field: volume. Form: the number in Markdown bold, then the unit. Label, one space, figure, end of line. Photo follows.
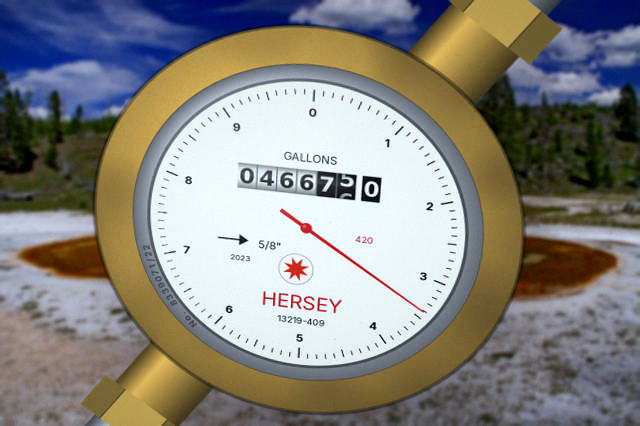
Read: **466753.4** gal
